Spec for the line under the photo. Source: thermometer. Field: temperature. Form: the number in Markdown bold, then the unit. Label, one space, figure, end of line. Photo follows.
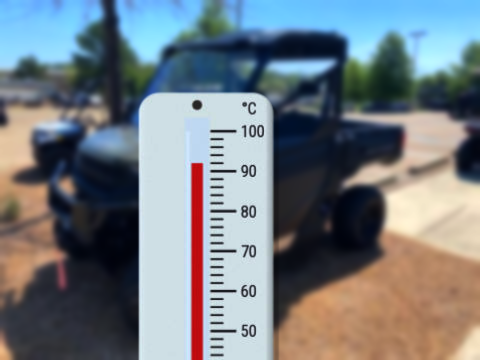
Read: **92** °C
